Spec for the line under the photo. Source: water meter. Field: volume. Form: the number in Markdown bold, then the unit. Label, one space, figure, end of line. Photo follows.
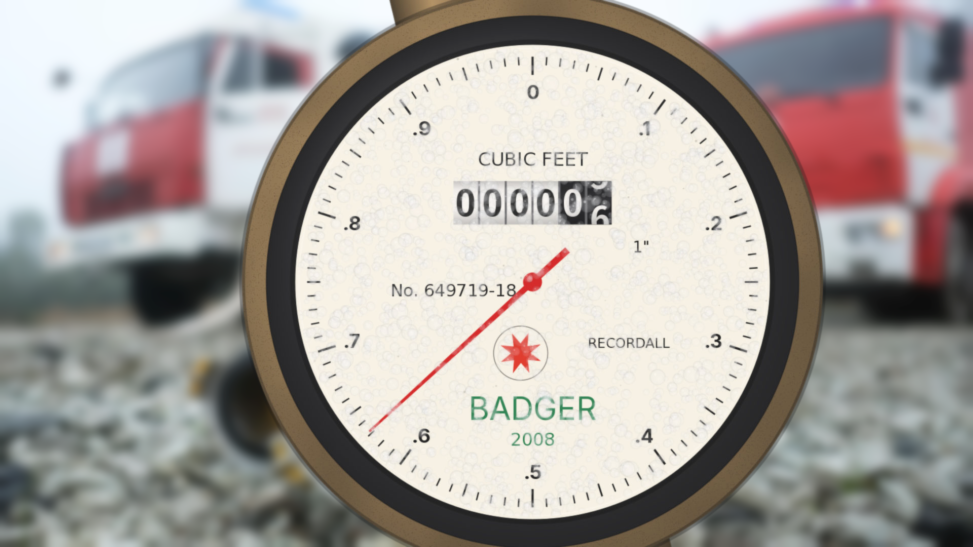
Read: **5.63** ft³
